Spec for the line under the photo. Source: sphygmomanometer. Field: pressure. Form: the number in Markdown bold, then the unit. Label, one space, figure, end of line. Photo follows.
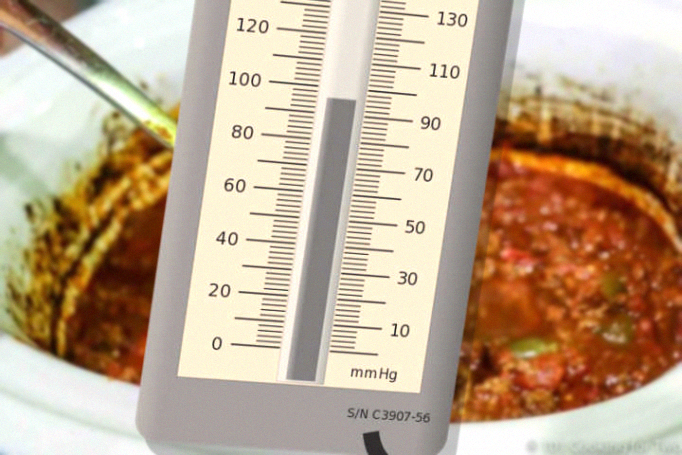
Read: **96** mmHg
